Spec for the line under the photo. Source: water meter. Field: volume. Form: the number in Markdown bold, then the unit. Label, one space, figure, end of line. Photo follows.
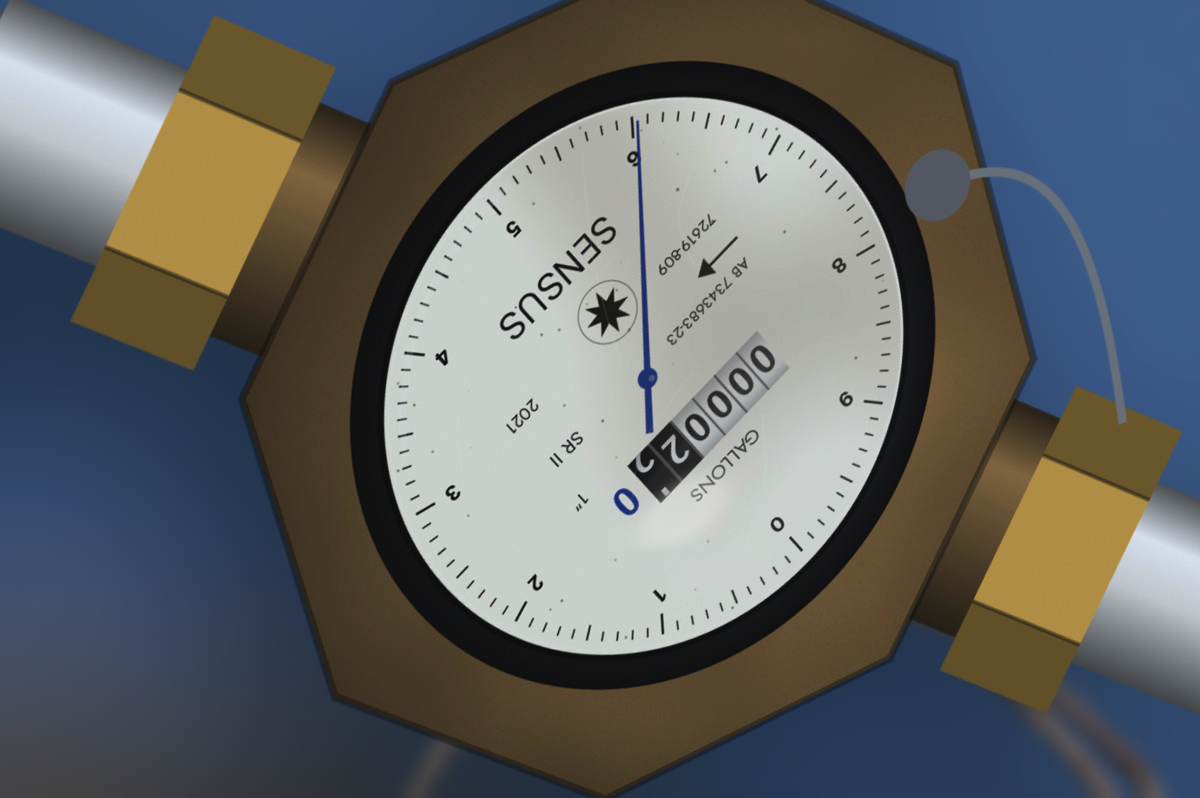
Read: **216.0** gal
